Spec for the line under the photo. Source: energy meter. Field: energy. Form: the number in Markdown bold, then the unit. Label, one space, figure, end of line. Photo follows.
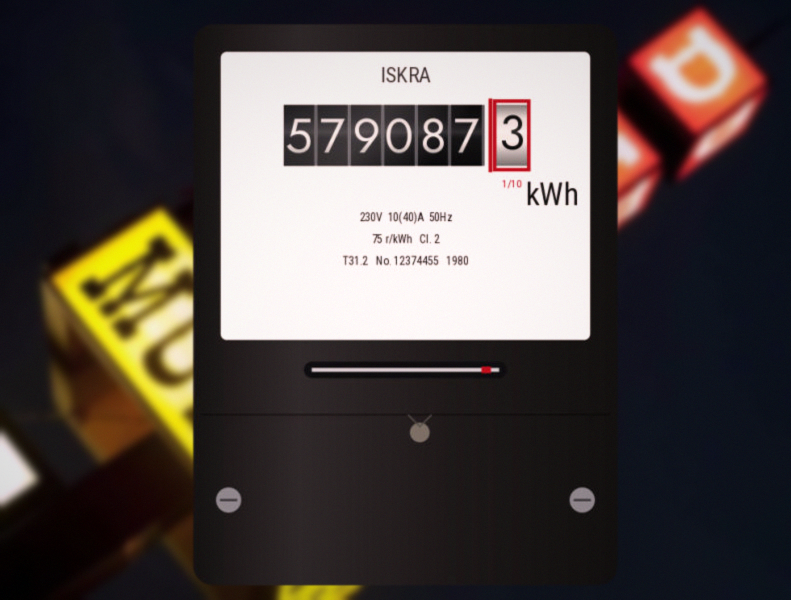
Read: **579087.3** kWh
